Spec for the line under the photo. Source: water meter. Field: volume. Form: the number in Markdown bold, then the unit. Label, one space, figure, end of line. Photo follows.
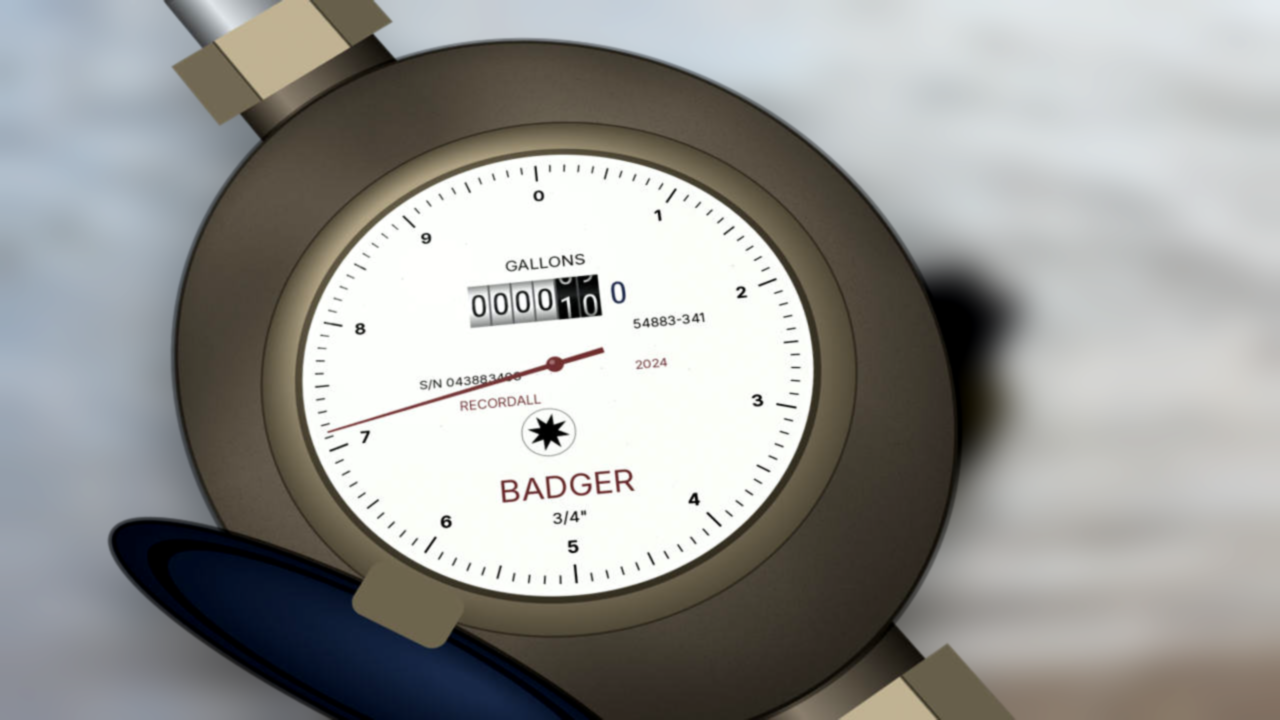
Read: **97.1** gal
